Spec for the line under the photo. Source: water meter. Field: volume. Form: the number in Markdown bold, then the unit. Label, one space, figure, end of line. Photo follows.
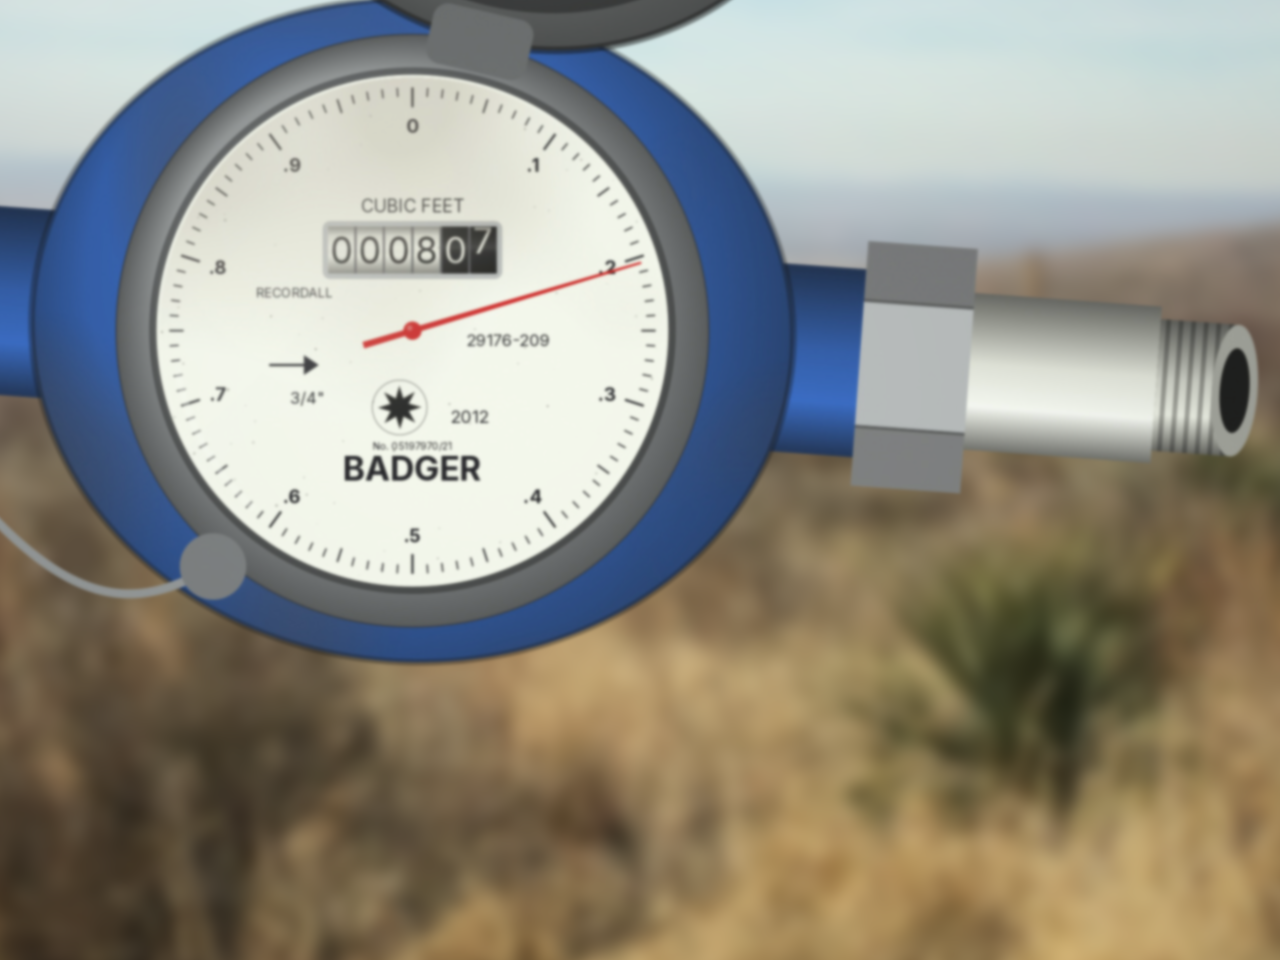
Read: **807.20** ft³
